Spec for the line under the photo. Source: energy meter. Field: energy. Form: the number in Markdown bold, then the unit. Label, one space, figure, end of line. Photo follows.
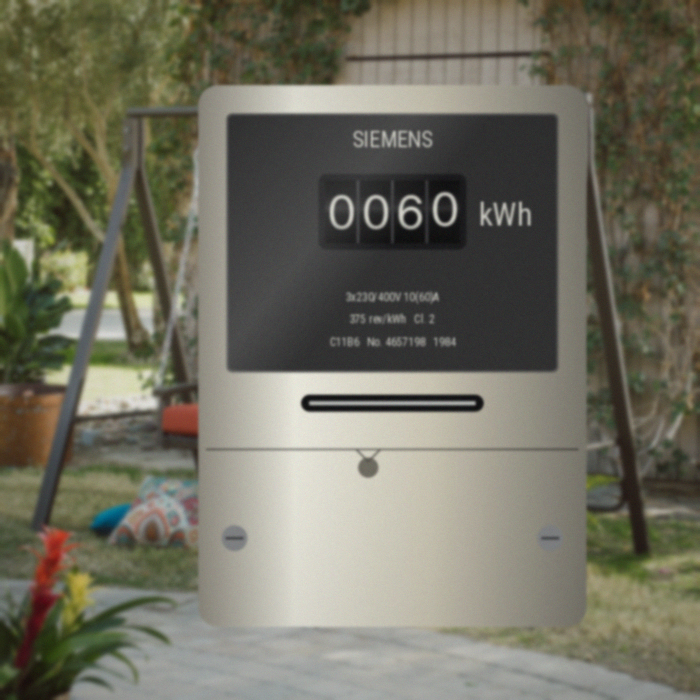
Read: **60** kWh
